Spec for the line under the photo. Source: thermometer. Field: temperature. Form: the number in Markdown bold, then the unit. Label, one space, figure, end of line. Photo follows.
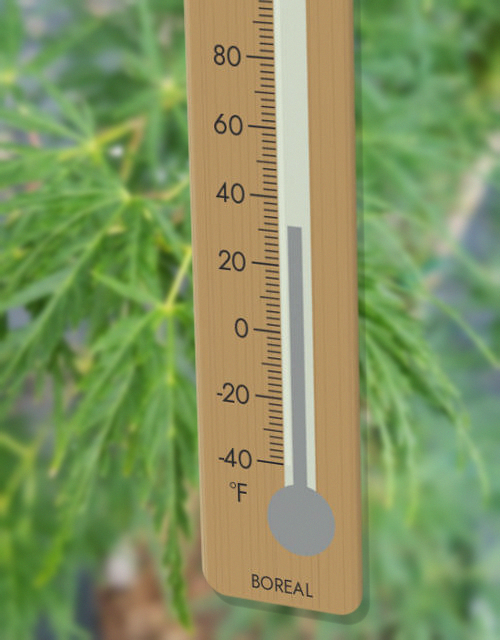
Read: **32** °F
